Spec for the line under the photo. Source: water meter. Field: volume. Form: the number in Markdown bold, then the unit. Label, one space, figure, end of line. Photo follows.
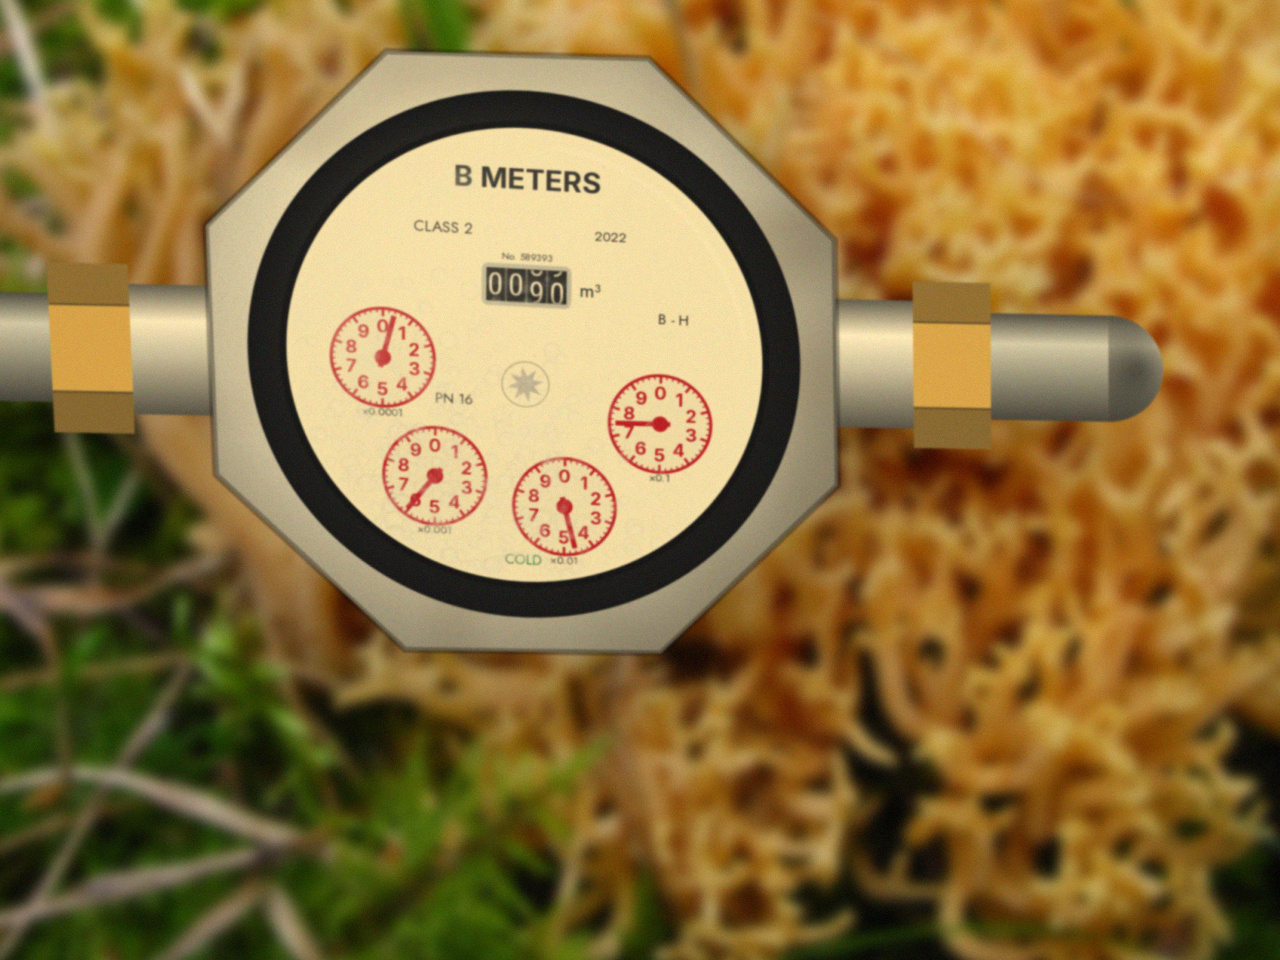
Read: **89.7460** m³
